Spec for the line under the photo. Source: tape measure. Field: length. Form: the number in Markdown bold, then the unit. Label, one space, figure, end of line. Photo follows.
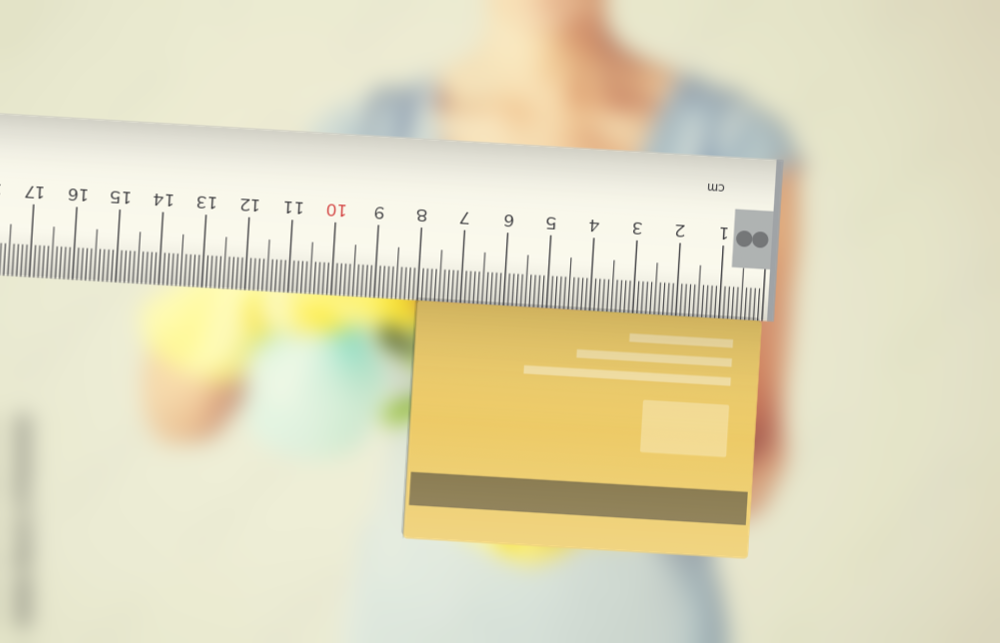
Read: **8** cm
